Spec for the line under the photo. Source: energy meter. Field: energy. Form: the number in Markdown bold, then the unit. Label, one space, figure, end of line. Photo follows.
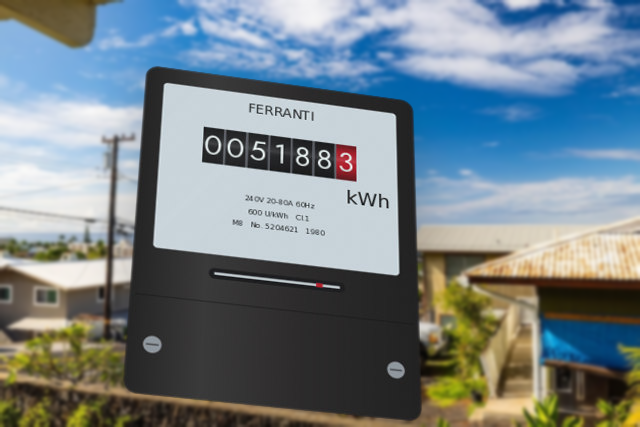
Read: **5188.3** kWh
